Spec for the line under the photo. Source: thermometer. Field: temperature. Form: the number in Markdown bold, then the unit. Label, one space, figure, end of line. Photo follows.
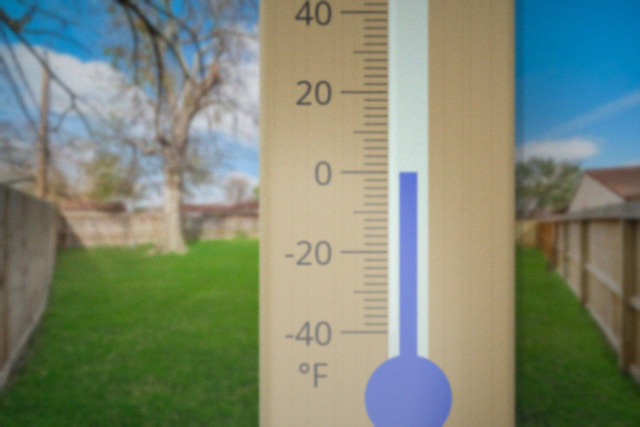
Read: **0** °F
